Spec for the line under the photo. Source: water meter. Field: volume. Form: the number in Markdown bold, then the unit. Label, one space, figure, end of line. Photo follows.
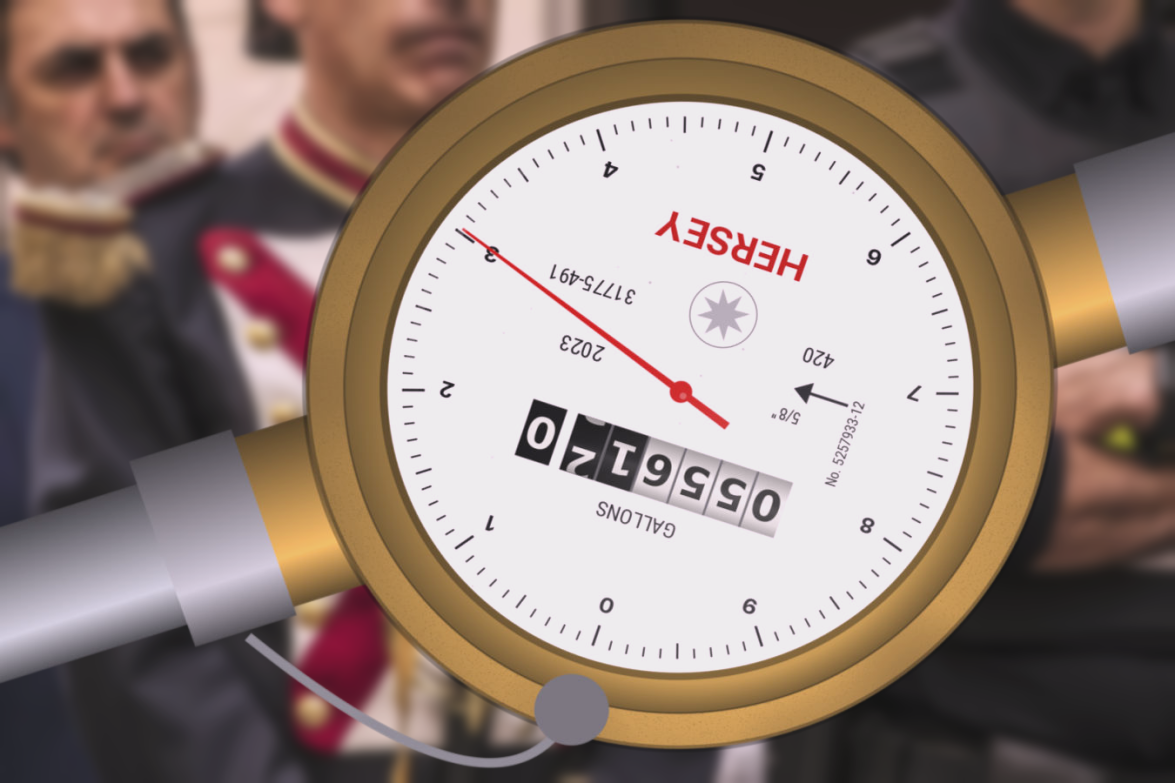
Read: **556123.0** gal
